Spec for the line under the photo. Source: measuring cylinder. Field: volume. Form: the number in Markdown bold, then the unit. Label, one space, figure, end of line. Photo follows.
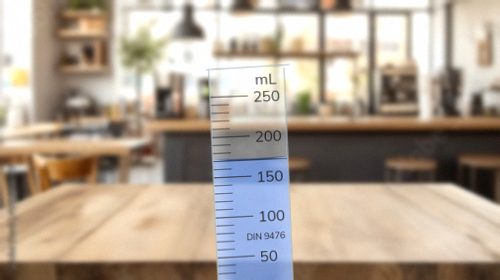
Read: **170** mL
